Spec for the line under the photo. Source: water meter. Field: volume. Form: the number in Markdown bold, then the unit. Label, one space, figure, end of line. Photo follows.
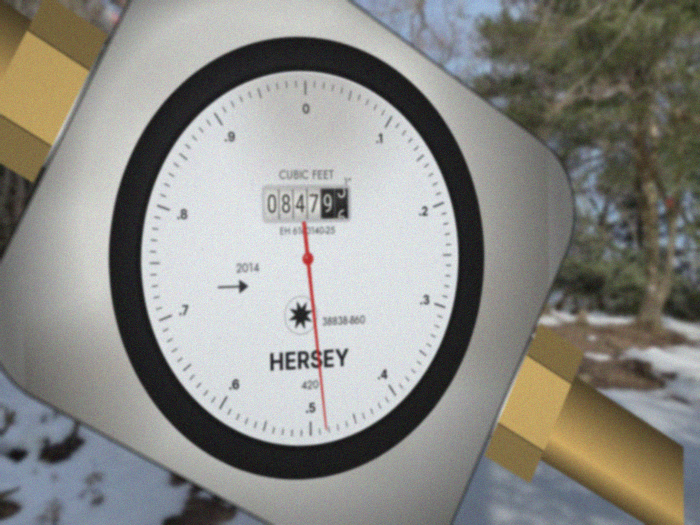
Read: **84795.48** ft³
